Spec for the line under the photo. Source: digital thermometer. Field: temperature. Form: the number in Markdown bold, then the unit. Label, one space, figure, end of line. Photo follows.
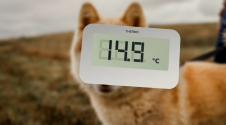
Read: **14.9** °C
